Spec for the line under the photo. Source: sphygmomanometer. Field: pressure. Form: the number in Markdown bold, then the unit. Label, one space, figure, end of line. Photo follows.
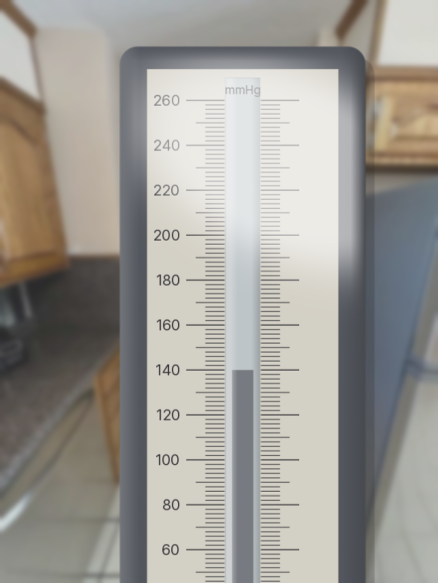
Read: **140** mmHg
